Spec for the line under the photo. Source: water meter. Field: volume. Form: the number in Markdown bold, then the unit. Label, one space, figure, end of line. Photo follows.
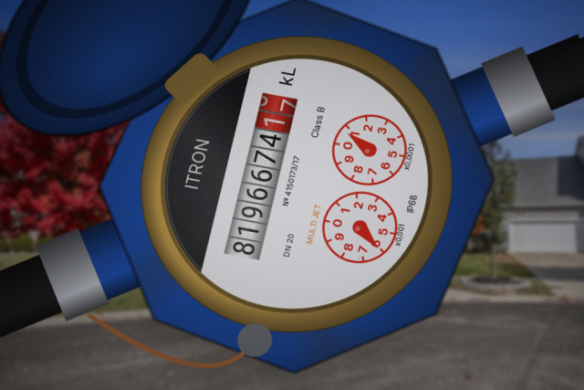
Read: **8196674.1660** kL
